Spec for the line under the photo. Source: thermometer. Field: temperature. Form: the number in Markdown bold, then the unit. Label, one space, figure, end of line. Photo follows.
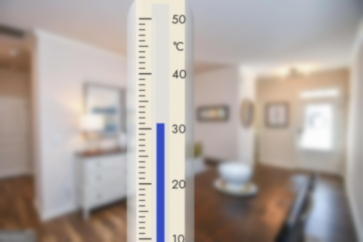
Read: **31** °C
